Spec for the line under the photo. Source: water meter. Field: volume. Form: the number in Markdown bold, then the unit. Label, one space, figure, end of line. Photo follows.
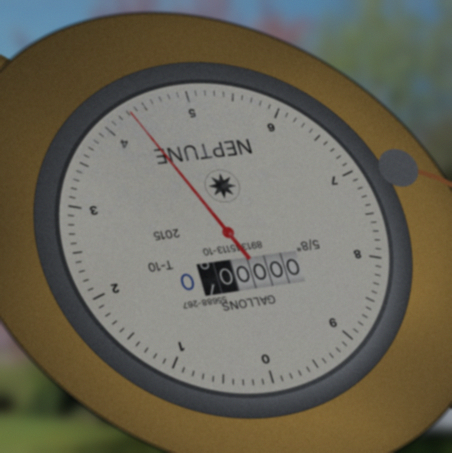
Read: **74.3** gal
